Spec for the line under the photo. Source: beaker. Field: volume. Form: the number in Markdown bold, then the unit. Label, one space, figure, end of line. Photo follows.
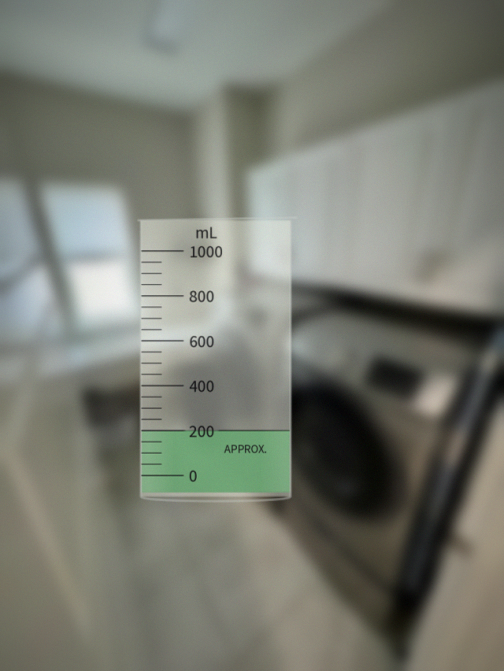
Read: **200** mL
